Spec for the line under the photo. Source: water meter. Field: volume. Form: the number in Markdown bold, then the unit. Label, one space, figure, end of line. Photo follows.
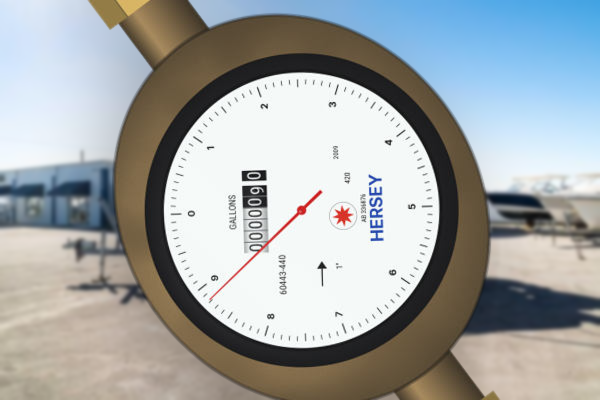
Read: **88.8** gal
